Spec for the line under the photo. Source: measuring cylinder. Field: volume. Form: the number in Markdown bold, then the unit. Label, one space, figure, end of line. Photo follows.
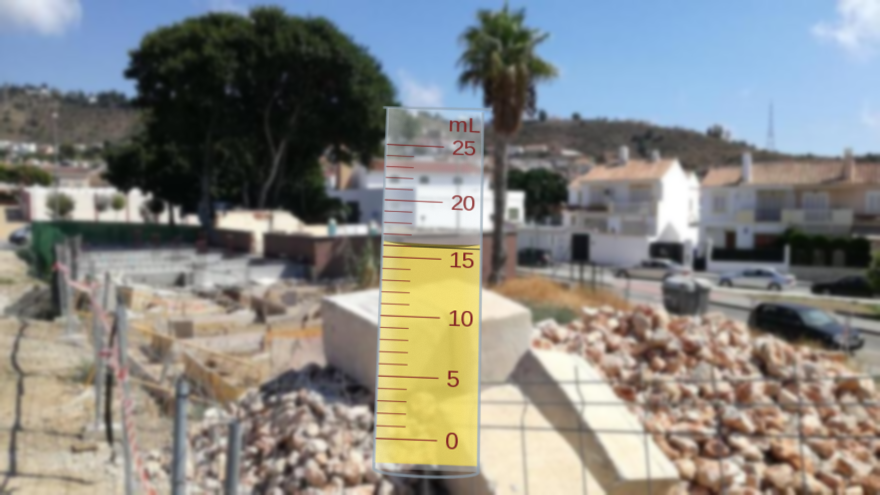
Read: **16** mL
